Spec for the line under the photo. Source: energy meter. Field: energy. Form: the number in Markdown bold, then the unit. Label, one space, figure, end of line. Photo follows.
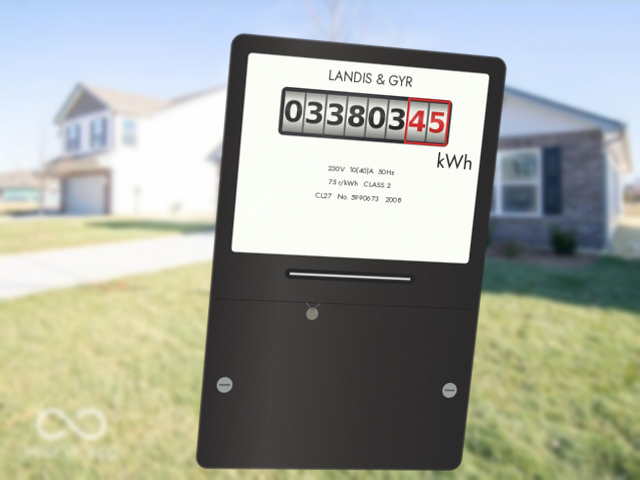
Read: **33803.45** kWh
